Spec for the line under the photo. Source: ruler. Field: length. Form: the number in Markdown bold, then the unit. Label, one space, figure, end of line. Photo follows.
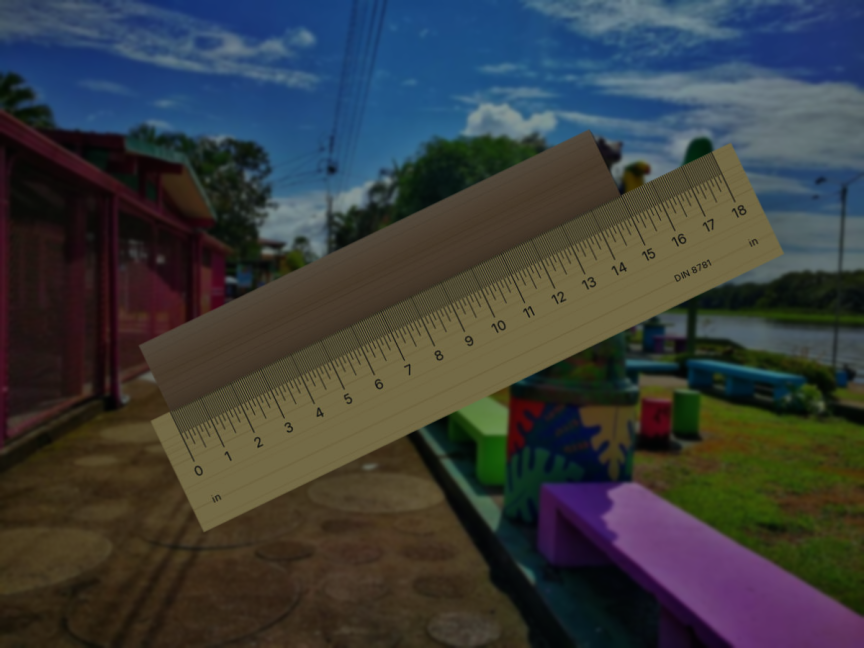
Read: **15** in
